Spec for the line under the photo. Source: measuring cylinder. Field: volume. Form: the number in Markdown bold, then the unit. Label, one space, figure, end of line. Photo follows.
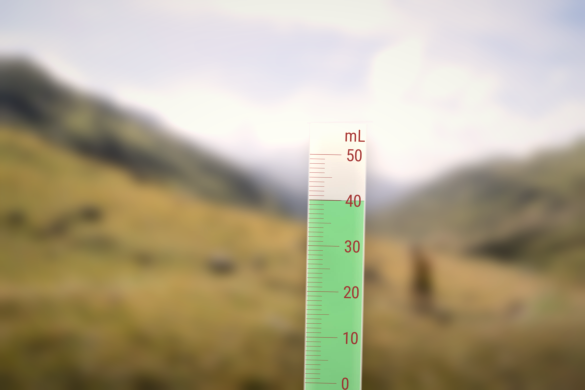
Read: **40** mL
